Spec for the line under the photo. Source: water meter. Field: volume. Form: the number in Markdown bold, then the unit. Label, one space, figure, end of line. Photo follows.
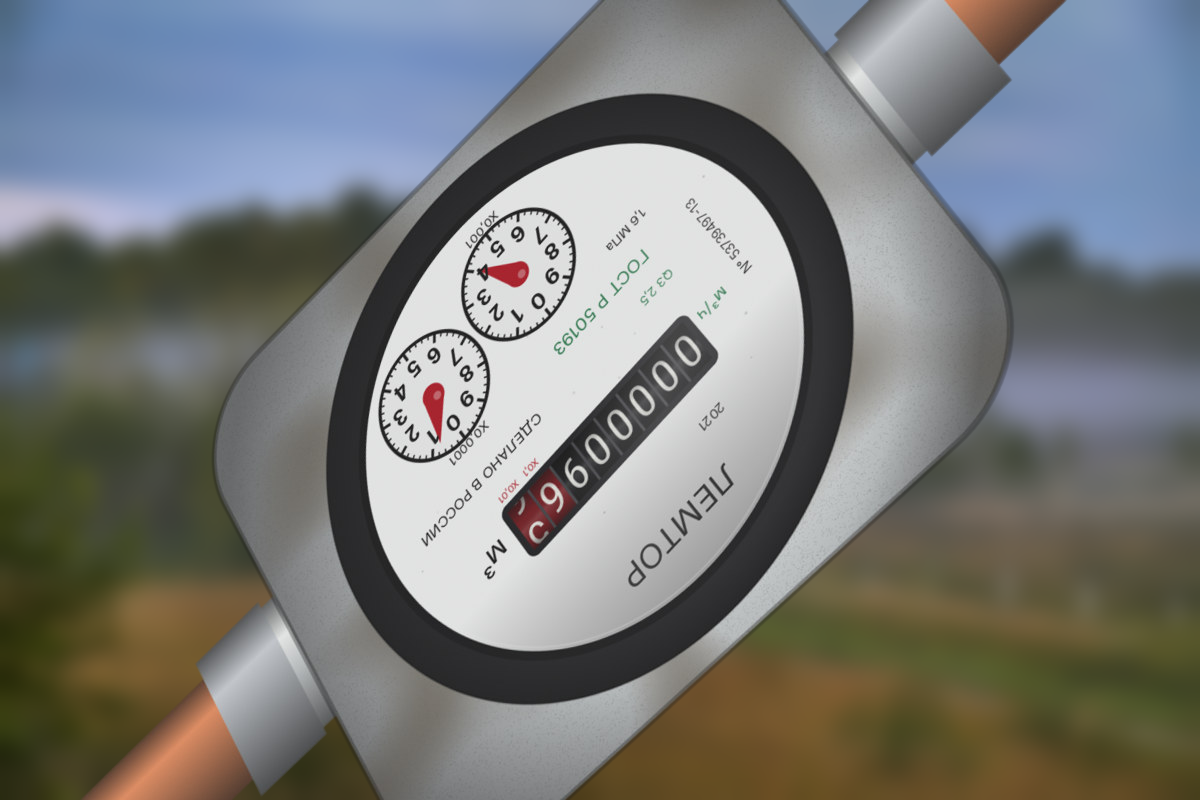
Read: **9.6540** m³
